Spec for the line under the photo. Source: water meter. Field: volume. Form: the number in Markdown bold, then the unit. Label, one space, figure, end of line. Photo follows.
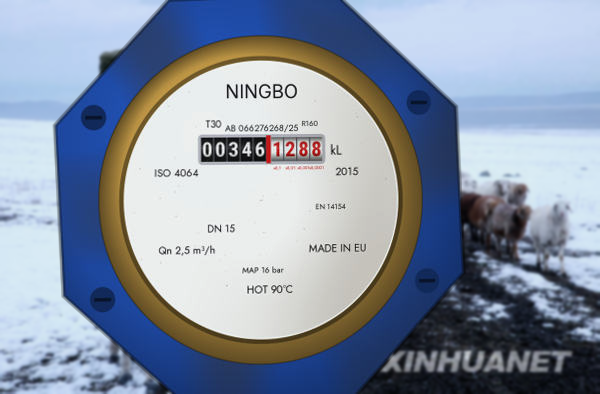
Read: **346.1288** kL
